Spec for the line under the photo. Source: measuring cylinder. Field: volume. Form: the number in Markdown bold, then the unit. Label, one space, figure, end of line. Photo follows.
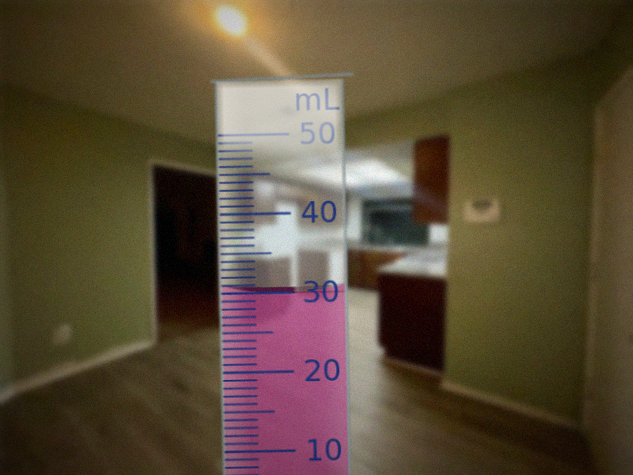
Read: **30** mL
